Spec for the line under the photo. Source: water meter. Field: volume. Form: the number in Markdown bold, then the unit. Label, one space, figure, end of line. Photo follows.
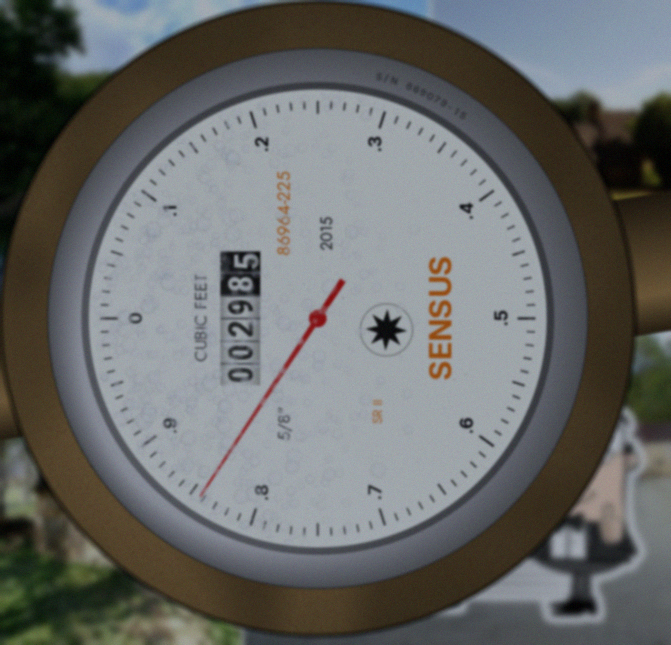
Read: **2984.84** ft³
